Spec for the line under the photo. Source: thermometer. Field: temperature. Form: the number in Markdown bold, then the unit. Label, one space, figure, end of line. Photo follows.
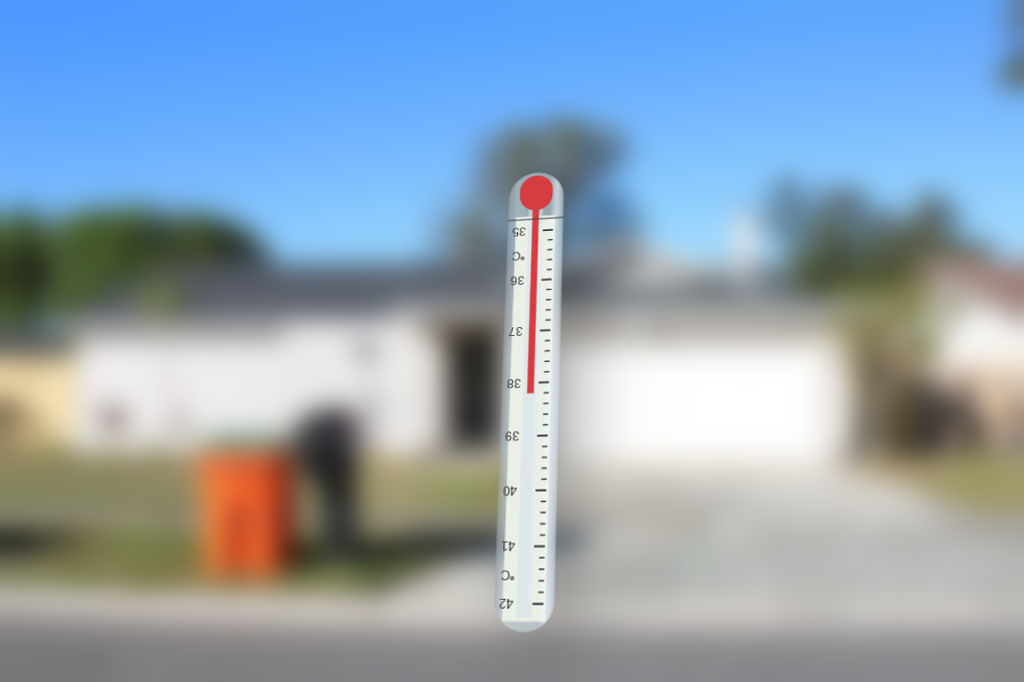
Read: **38.2** °C
